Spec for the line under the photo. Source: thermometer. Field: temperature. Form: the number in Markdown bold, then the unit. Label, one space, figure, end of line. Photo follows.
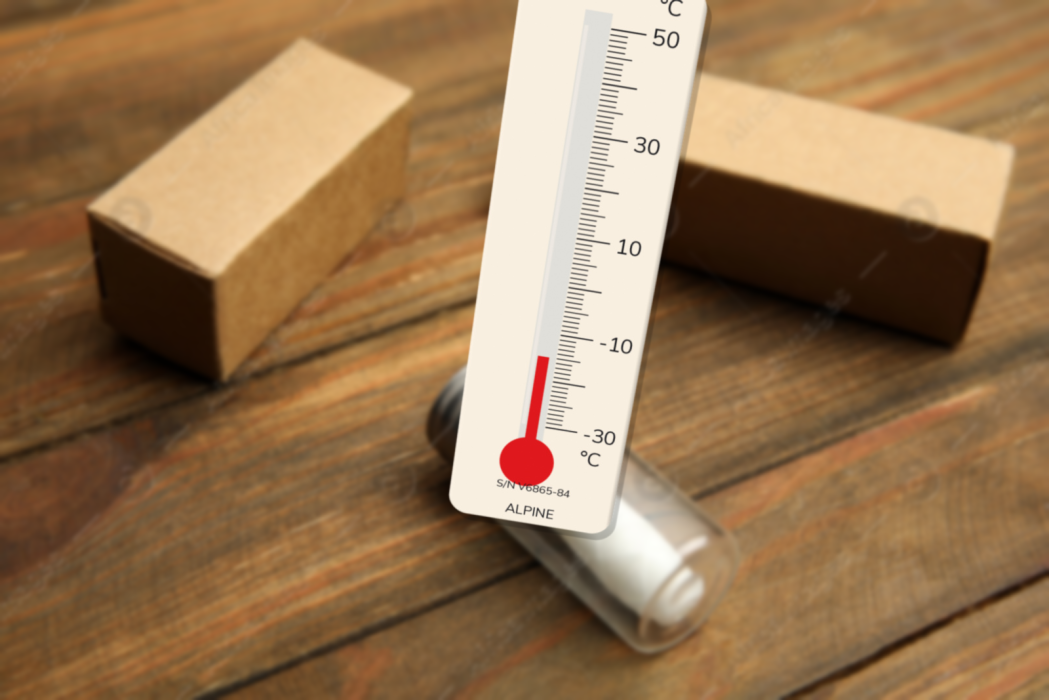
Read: **-15** °C
